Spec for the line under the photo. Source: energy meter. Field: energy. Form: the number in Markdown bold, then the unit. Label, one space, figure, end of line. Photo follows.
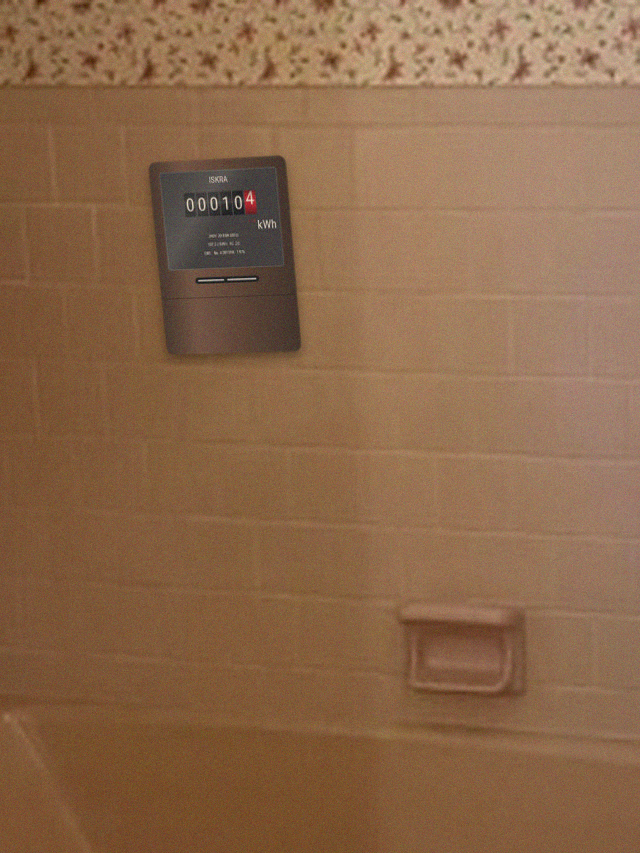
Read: **10.4** kWh
